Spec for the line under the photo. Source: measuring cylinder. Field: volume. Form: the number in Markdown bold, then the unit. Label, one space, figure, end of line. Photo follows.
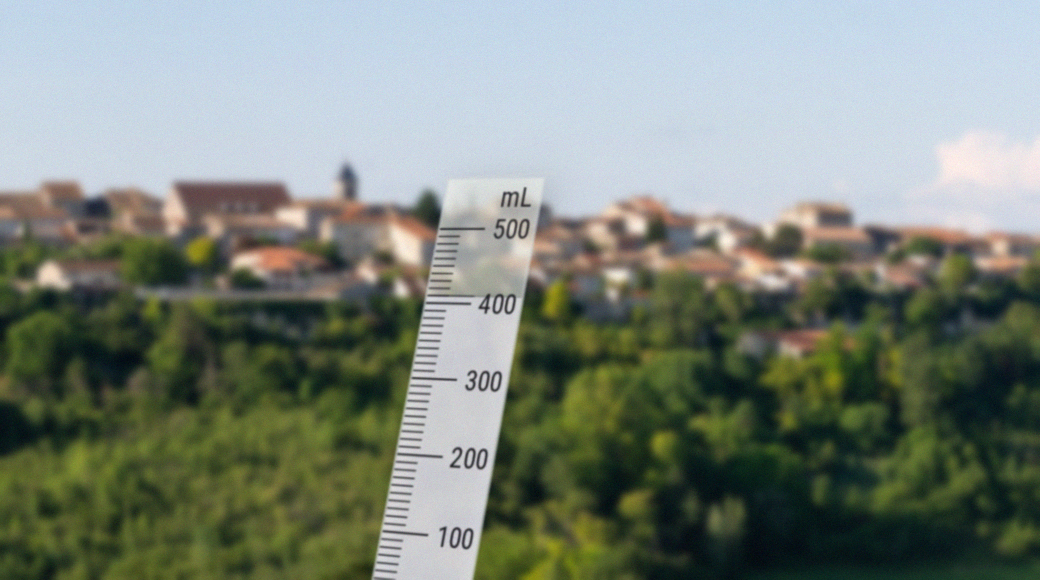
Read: **410** mL
